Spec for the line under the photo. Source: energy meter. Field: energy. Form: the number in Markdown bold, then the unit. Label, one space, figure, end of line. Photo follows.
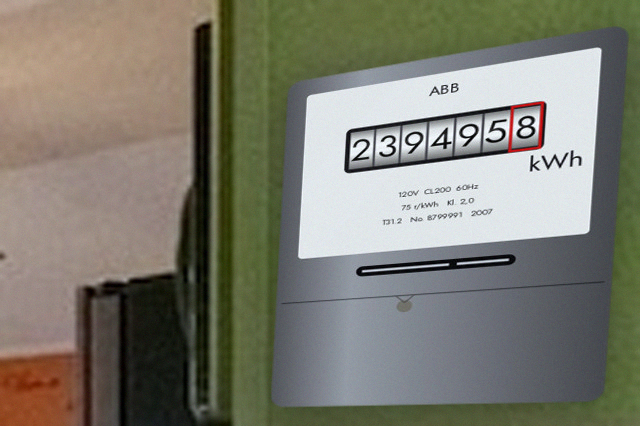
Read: **239495.8** kWh
